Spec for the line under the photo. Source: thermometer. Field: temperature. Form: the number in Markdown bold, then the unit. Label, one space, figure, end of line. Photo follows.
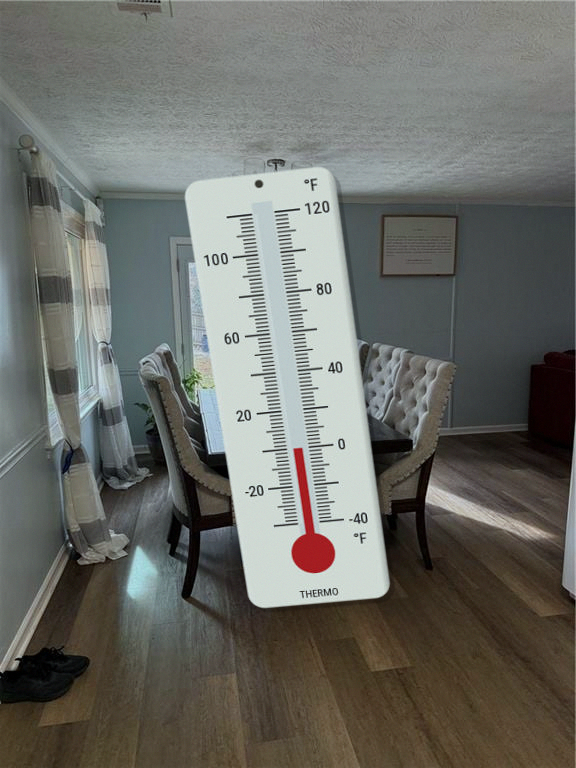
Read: **0** °F
